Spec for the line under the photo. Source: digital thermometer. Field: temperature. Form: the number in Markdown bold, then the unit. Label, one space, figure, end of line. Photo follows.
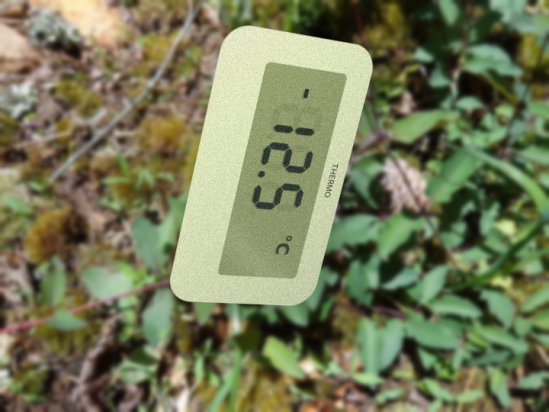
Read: **-12.5** °C
